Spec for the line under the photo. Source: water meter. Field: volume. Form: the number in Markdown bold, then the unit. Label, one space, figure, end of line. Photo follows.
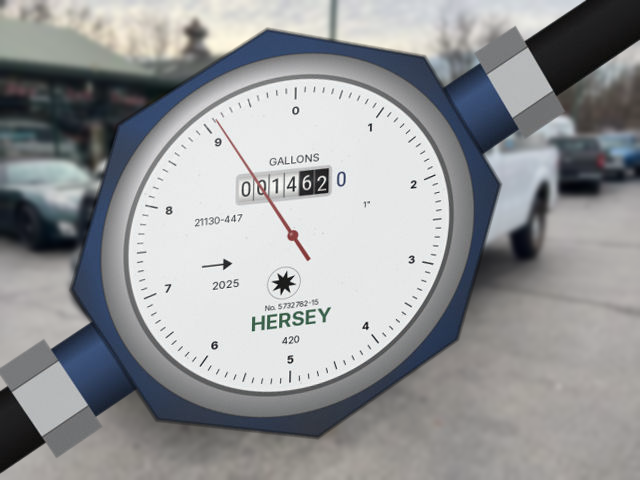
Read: **14619.1** gal
